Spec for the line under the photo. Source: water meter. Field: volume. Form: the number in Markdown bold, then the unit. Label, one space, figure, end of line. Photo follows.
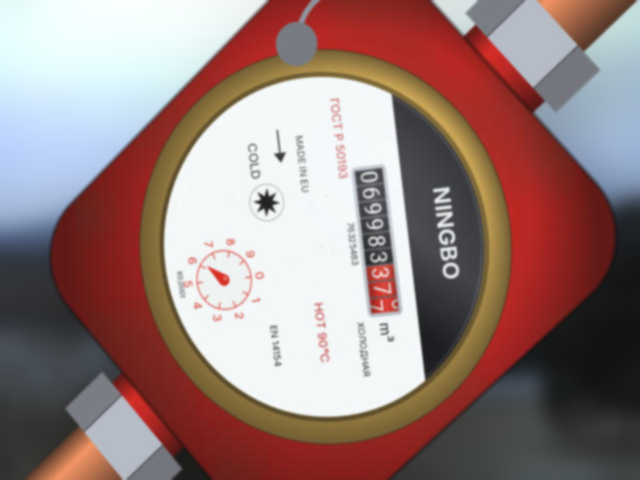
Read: **69983.3766** m³
